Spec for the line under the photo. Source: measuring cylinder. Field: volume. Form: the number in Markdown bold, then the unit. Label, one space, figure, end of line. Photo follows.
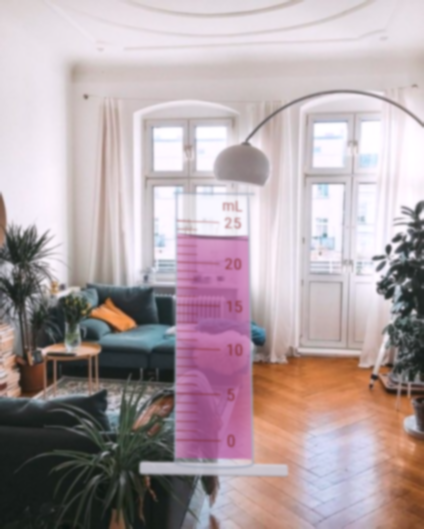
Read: **23** mL
